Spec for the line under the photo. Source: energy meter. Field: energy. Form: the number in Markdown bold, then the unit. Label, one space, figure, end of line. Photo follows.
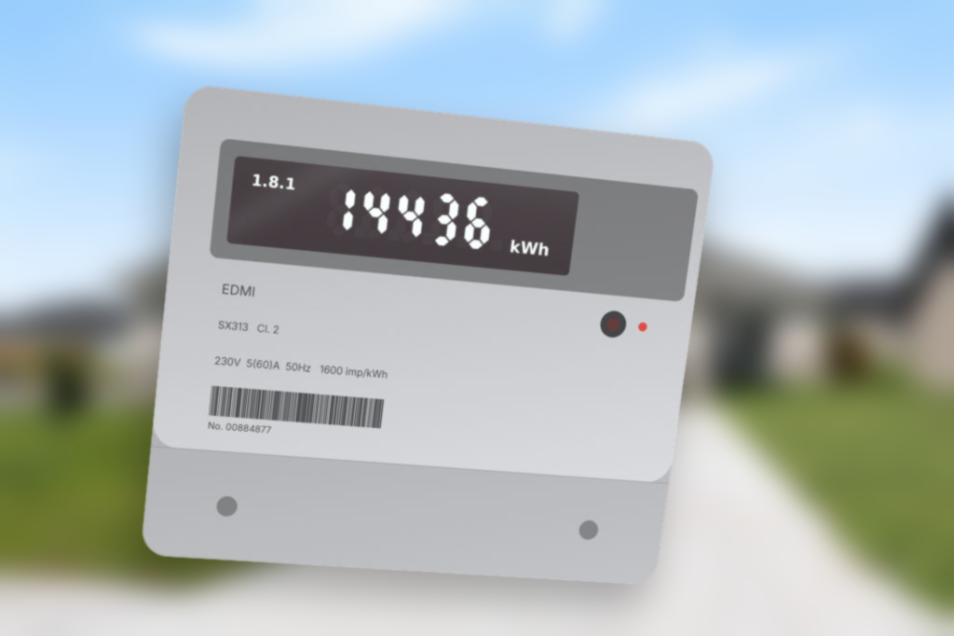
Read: **14436** kWh
